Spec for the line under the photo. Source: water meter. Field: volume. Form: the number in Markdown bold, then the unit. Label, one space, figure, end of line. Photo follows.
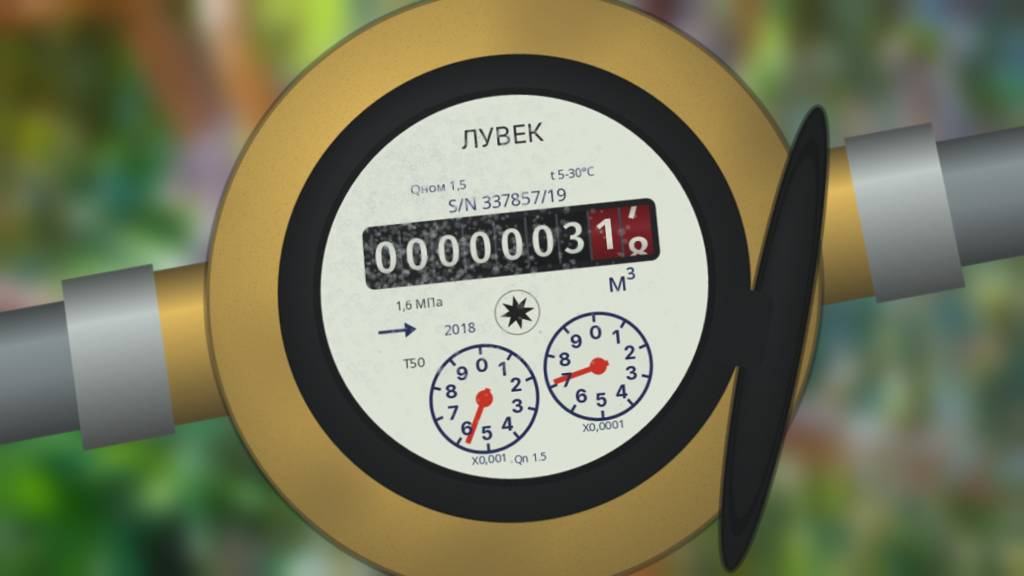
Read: **3.1757** m³
